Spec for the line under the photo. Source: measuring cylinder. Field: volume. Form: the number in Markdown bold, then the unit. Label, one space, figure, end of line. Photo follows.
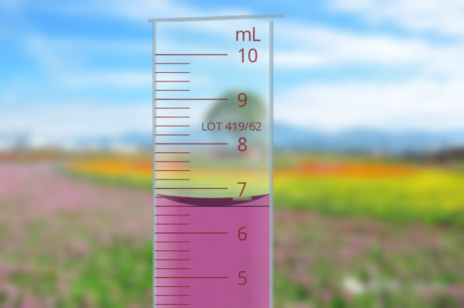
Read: **6.6** mL
